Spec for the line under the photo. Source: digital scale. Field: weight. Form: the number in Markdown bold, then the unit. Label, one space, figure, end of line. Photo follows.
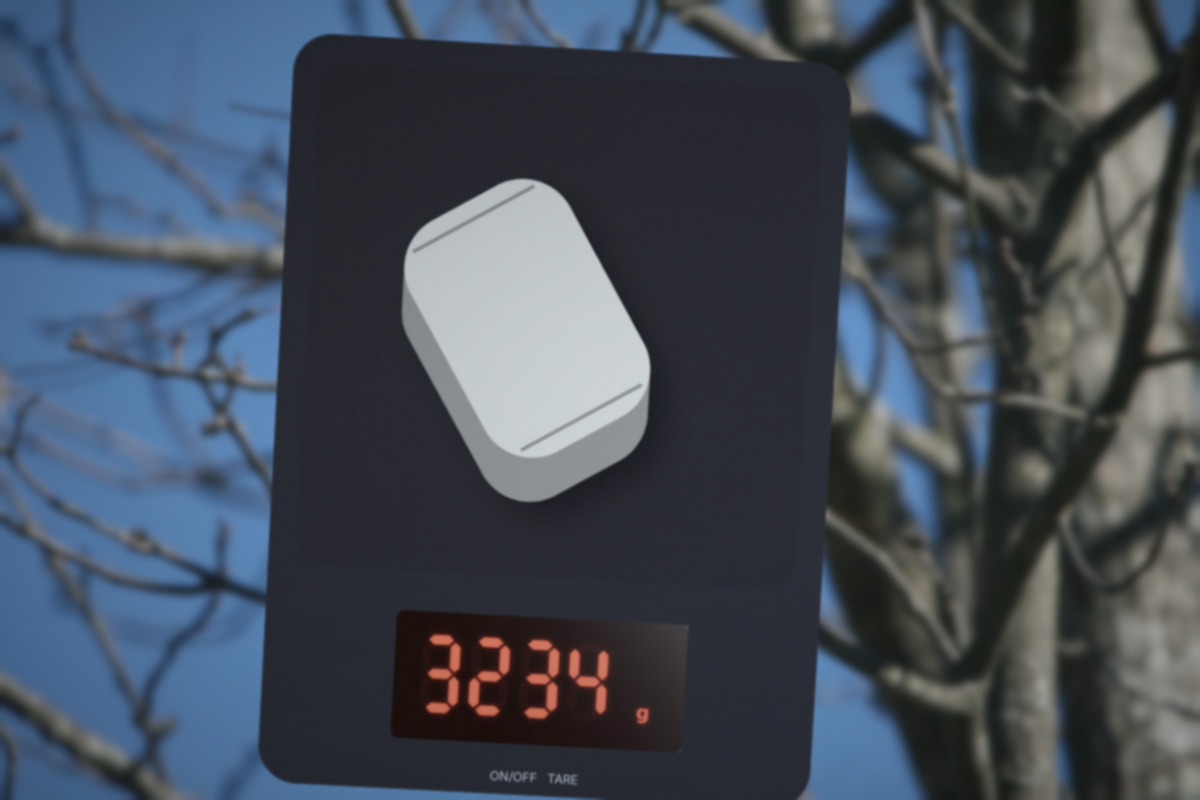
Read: **3234** g
